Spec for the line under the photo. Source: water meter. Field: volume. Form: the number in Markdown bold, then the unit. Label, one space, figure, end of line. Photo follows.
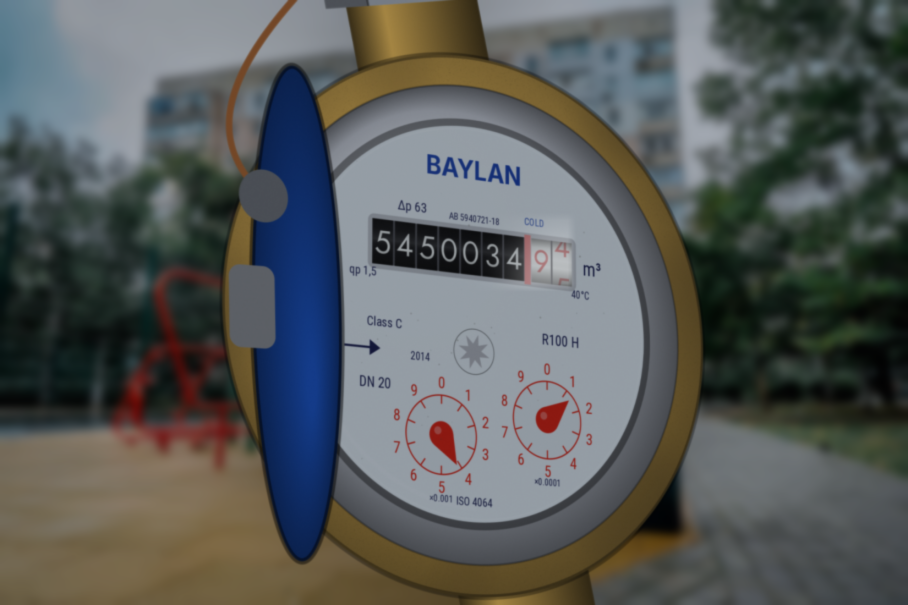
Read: **5450034.9441** m³
